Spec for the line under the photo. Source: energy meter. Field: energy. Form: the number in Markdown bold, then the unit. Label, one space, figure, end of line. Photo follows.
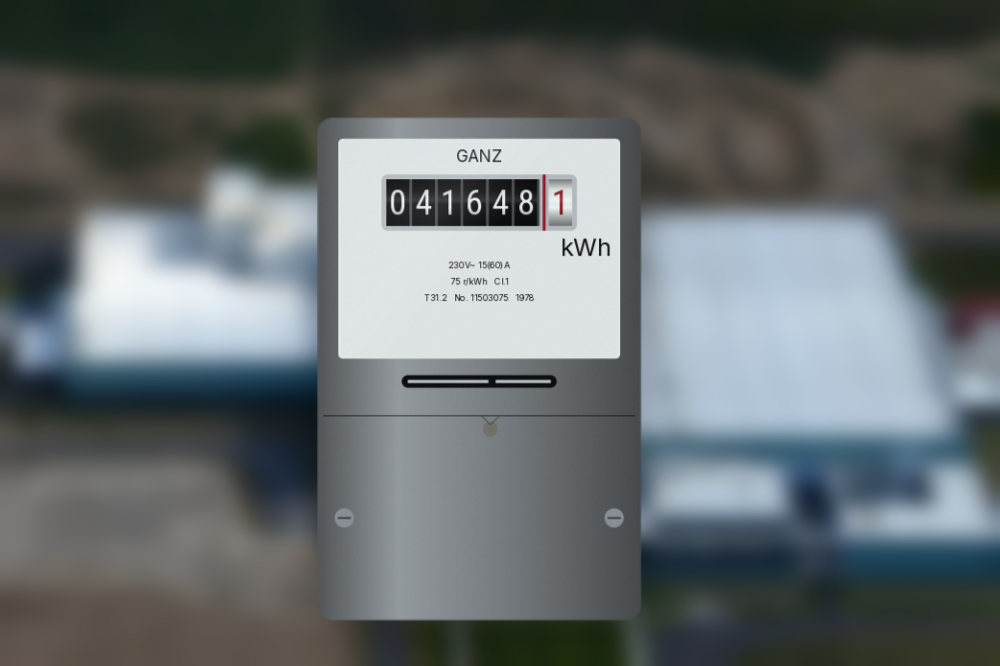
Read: **41648.1** kWh
